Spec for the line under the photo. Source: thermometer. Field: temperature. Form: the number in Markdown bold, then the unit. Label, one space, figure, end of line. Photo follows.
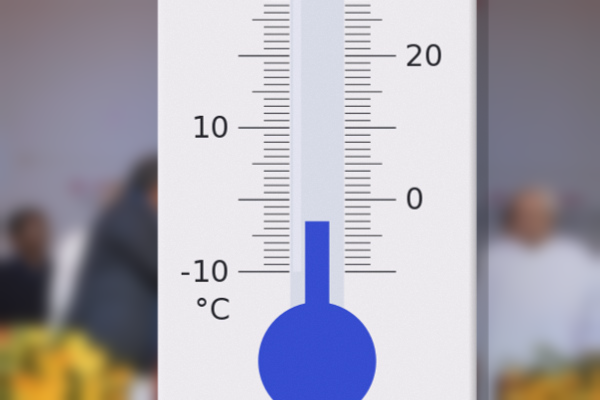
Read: **-3** °C
